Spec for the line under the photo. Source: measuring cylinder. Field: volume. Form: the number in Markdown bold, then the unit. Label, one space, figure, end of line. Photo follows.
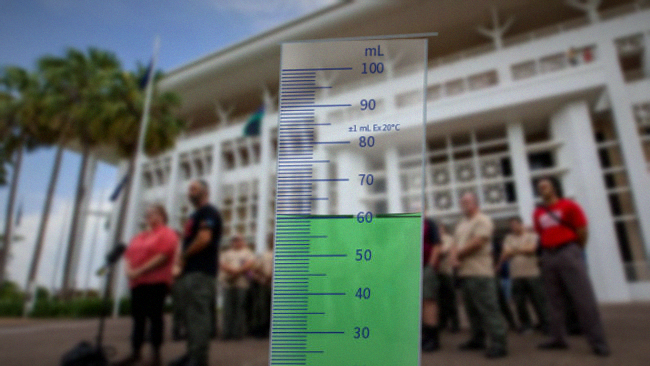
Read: **60** mL
